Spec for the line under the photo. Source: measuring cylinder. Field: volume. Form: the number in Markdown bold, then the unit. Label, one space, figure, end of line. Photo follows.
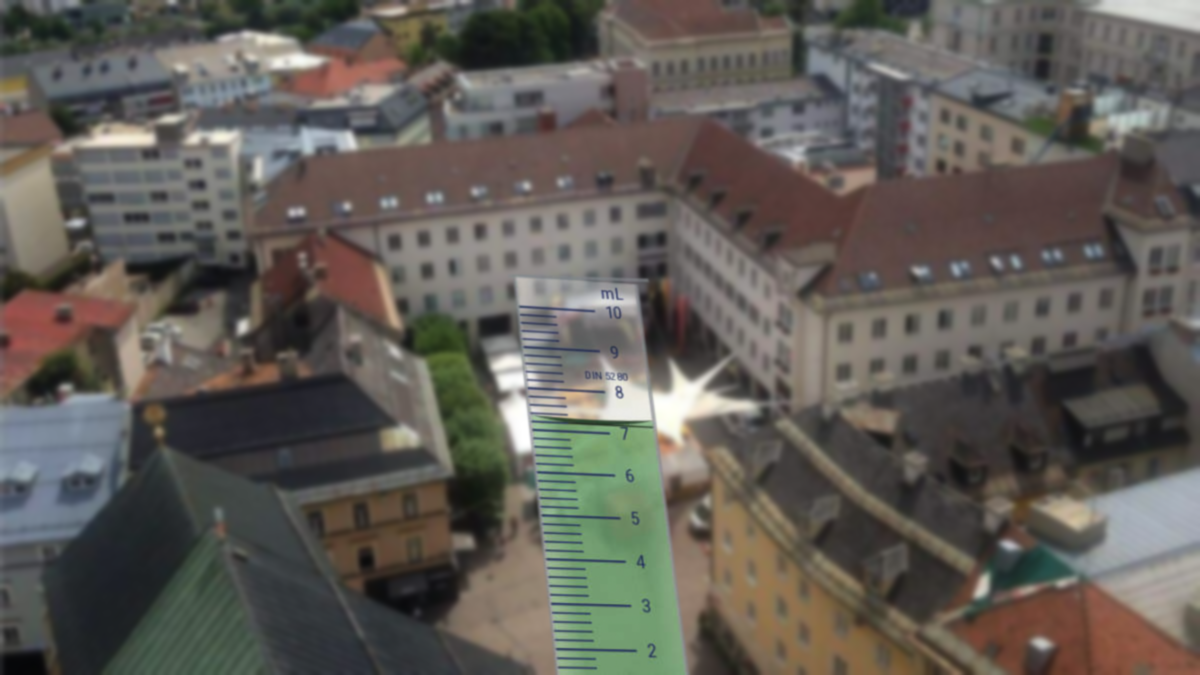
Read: **7.2** mL
